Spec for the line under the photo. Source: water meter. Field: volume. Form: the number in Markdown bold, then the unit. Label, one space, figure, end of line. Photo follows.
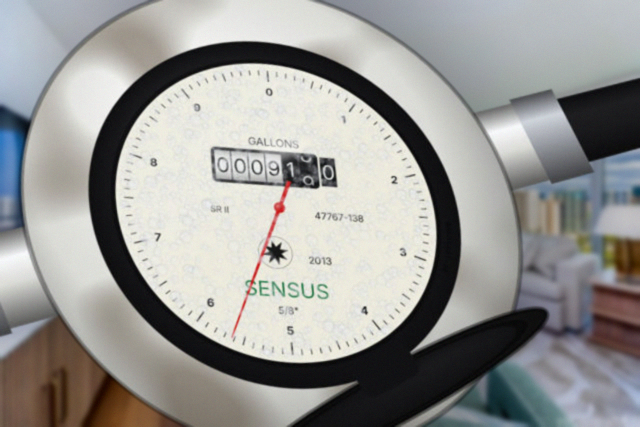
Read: **9185.6** gal
